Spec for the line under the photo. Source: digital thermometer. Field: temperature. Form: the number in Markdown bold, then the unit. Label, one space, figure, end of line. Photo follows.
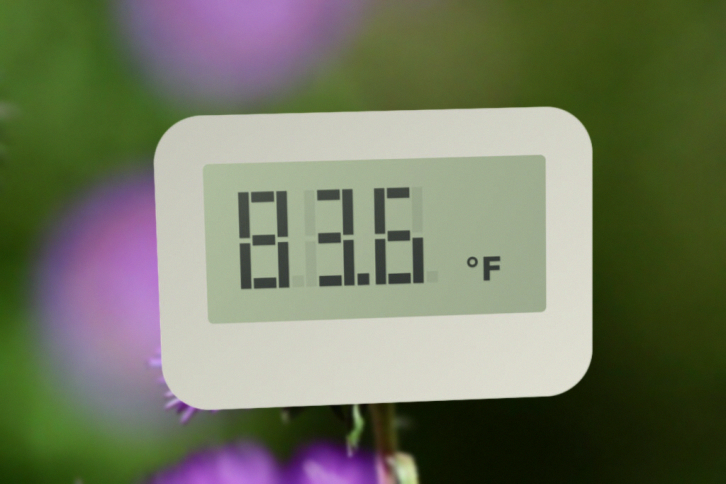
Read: **83.6** °F
